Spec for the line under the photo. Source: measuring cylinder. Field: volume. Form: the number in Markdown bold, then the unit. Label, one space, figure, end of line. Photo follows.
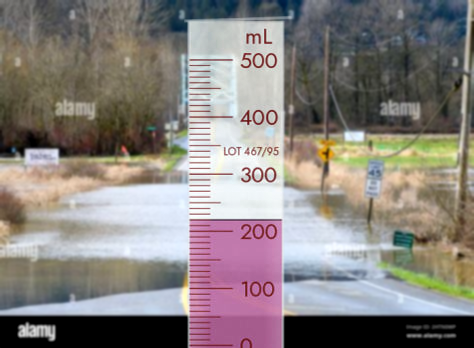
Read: **220** mL
